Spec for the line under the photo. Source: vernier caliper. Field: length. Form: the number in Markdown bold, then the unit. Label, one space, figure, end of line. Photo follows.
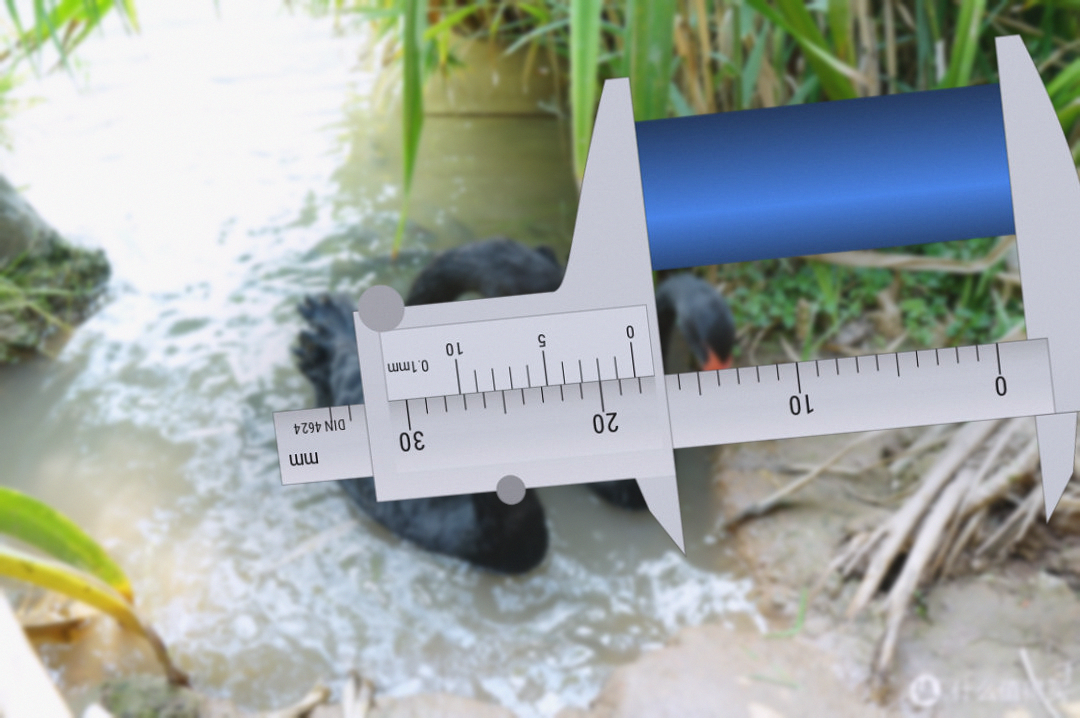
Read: **18.2** mm
